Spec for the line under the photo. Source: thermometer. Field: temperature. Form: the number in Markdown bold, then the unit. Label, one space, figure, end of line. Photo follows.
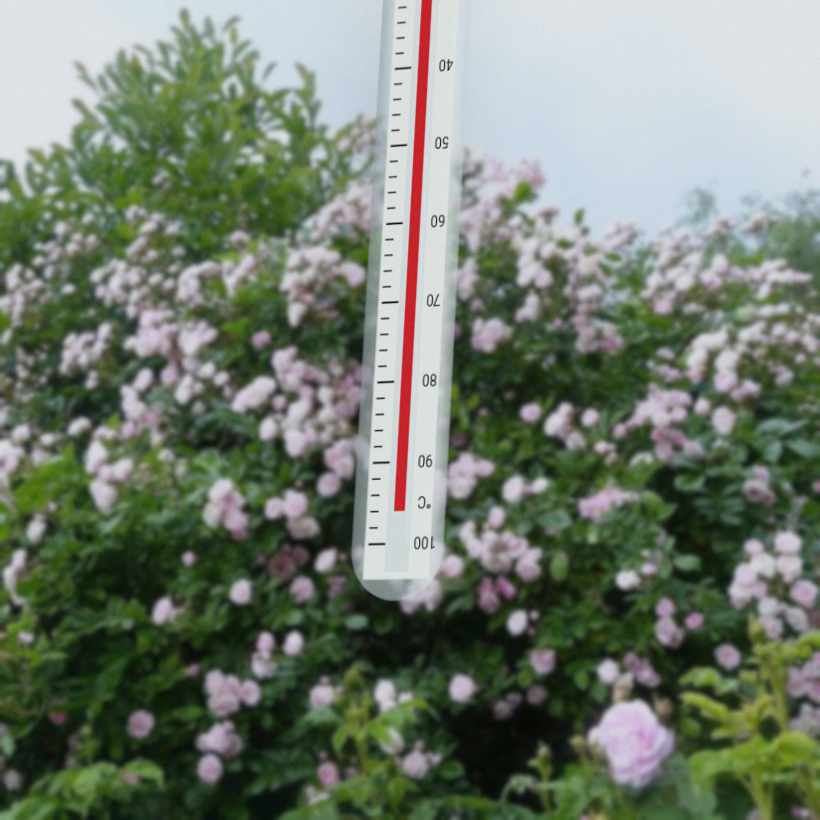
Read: **96** °C
